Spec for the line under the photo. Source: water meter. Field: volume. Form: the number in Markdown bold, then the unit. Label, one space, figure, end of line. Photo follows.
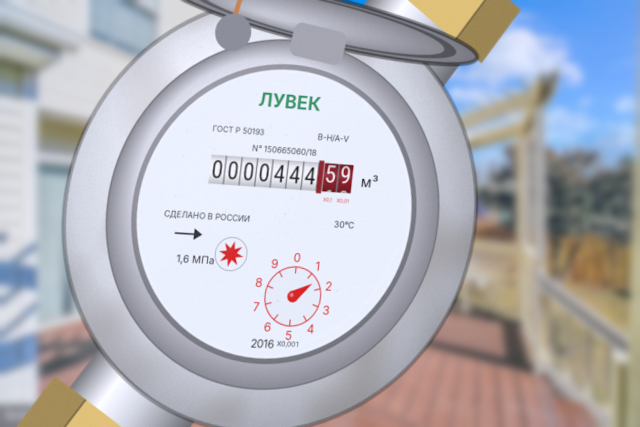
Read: **444.591** m³
